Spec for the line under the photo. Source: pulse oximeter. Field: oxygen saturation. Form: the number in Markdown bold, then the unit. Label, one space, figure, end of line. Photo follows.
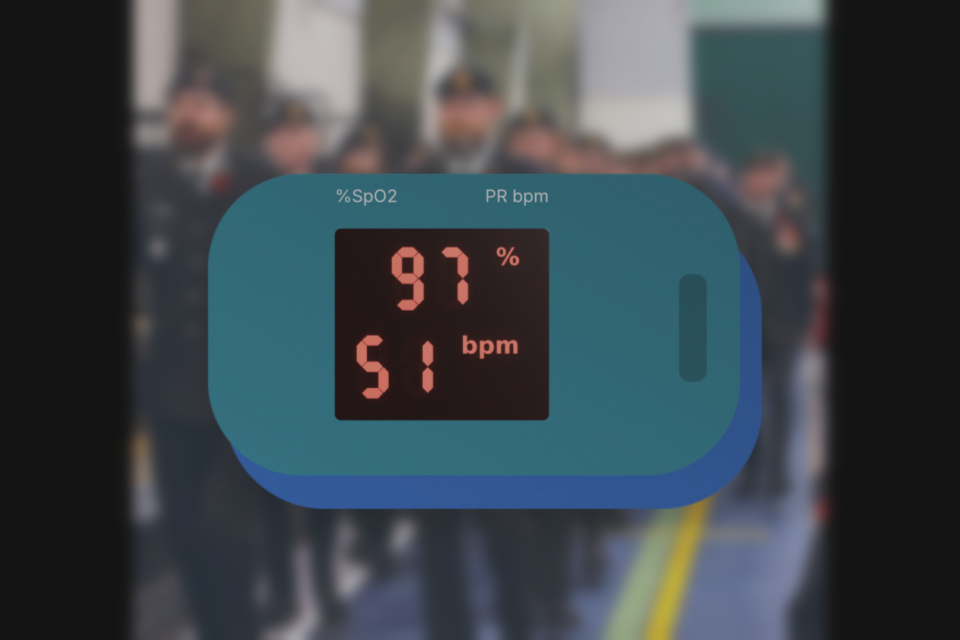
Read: **97** %
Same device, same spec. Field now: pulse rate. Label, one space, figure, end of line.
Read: **51** bpm
